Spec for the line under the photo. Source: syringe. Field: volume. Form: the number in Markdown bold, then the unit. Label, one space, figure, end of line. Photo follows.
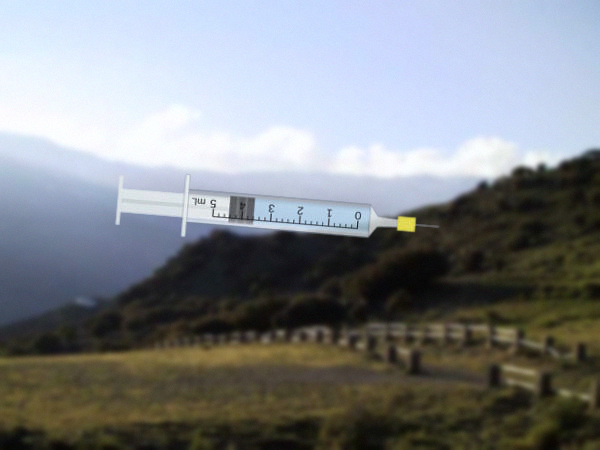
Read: **3.6** mL
